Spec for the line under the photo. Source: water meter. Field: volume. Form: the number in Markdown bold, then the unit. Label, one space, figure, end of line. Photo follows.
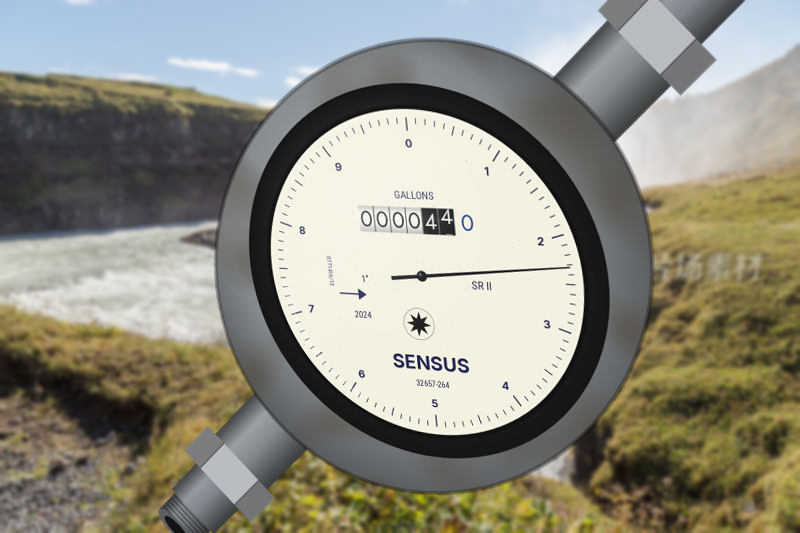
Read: **442.3** gal
